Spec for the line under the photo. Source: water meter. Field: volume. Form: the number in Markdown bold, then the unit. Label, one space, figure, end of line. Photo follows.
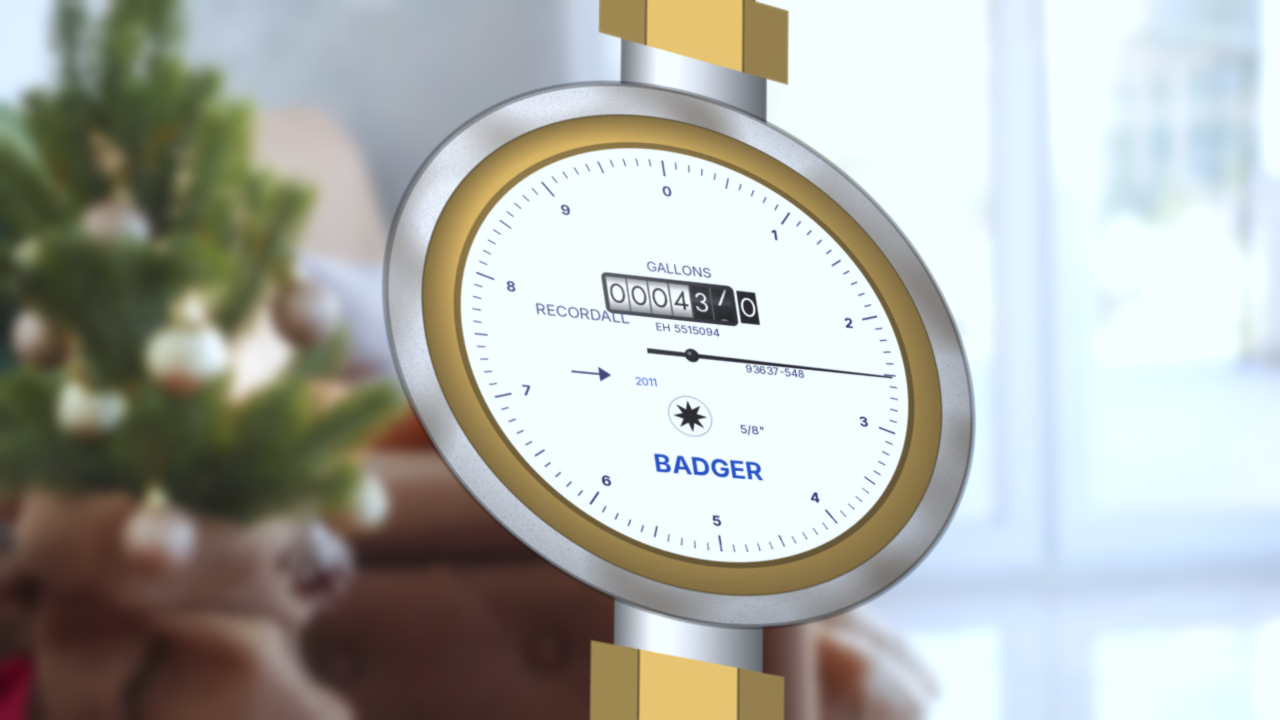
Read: **4372.5** gal
